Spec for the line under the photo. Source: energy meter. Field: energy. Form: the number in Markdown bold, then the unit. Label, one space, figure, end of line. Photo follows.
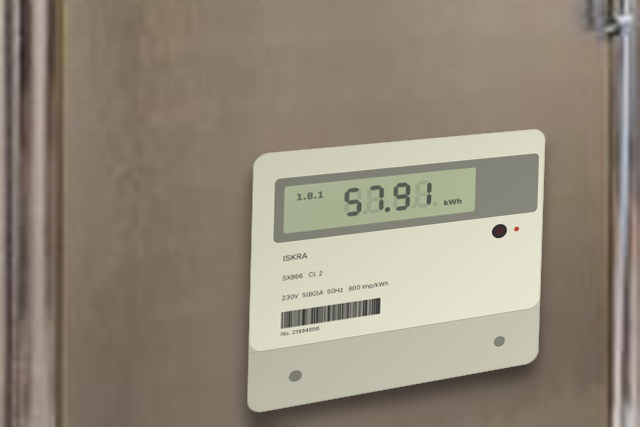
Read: **57.91** kWh
